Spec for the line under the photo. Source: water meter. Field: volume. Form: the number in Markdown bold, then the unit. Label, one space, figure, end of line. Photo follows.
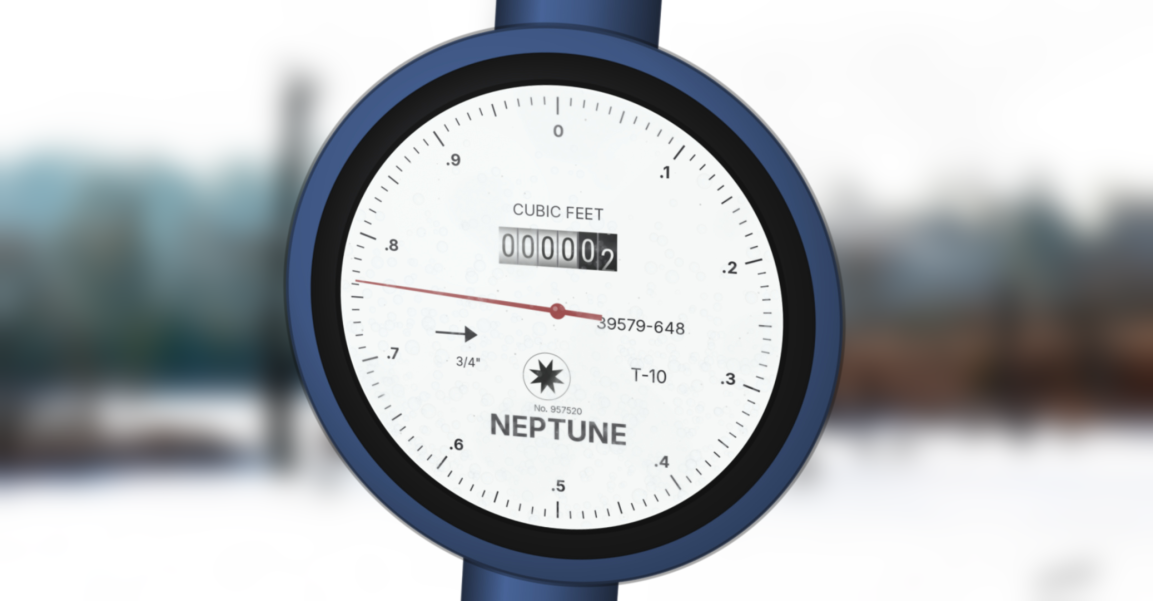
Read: **1.76** ft³
